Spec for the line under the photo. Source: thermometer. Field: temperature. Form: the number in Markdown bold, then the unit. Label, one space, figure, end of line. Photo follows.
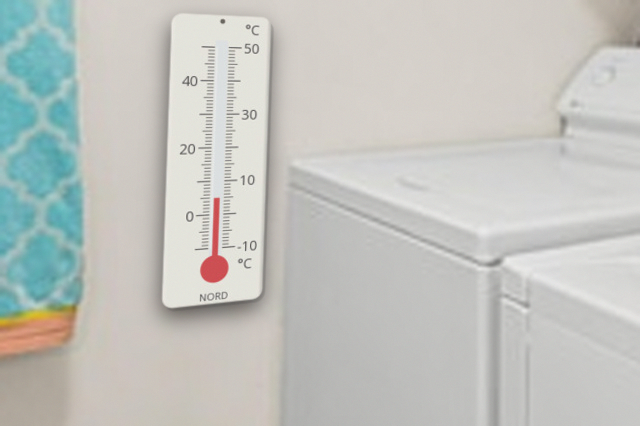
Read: **5** °C
